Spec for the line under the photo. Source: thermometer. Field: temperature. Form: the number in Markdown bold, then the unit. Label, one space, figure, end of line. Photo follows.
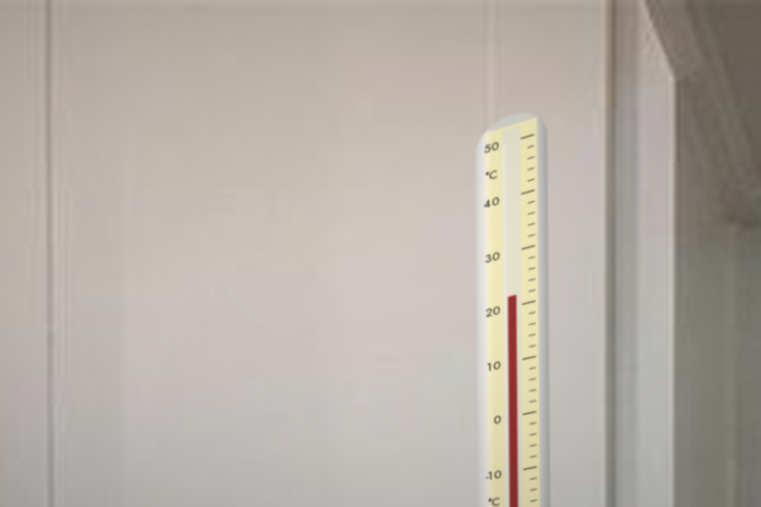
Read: **22** °C
